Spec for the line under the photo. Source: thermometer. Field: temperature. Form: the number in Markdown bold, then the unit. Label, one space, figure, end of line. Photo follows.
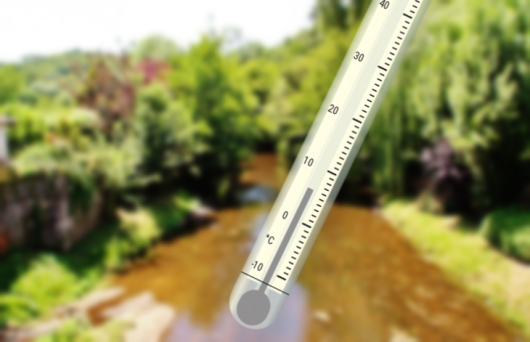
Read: **6** °C
